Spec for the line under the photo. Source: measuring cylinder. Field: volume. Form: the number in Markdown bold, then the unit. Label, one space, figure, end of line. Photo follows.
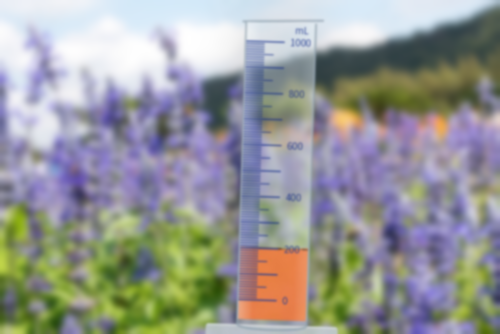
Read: **200** mL
